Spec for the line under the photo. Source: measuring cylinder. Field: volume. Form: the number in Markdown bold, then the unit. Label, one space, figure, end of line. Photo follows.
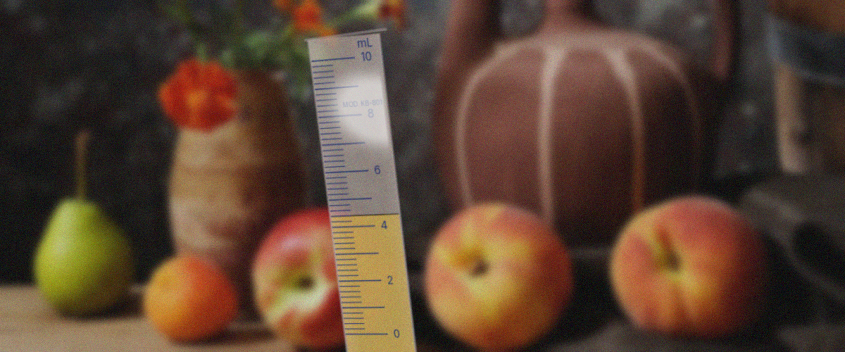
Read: **4.4** mL
